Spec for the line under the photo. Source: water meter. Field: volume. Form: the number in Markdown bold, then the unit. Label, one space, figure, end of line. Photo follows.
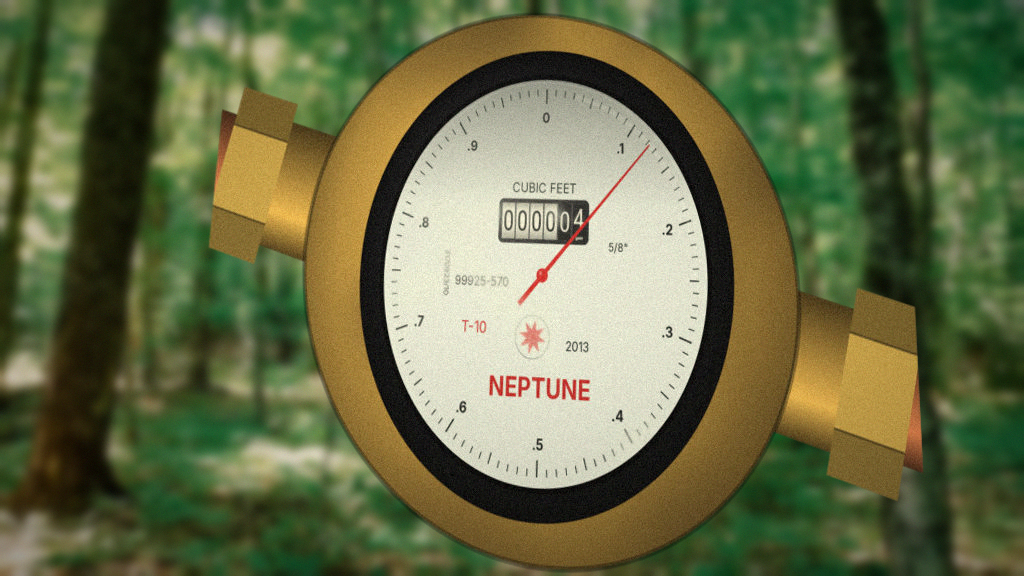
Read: **4.12** ft³
